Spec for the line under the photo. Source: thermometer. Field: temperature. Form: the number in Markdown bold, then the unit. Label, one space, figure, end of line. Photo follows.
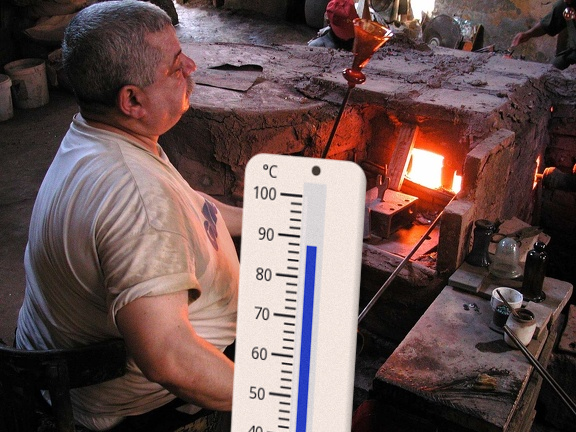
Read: **88** °C
